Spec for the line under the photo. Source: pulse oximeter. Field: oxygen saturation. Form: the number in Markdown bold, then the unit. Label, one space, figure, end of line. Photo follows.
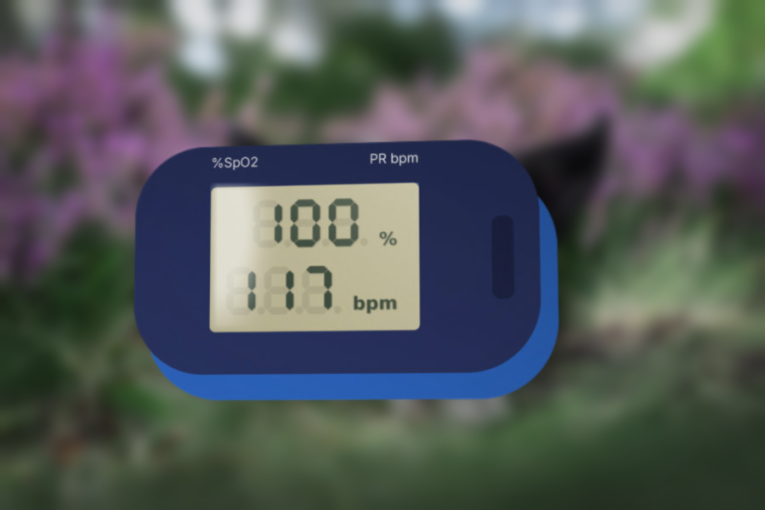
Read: **100** %
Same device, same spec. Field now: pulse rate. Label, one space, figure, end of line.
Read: **117** bpm
